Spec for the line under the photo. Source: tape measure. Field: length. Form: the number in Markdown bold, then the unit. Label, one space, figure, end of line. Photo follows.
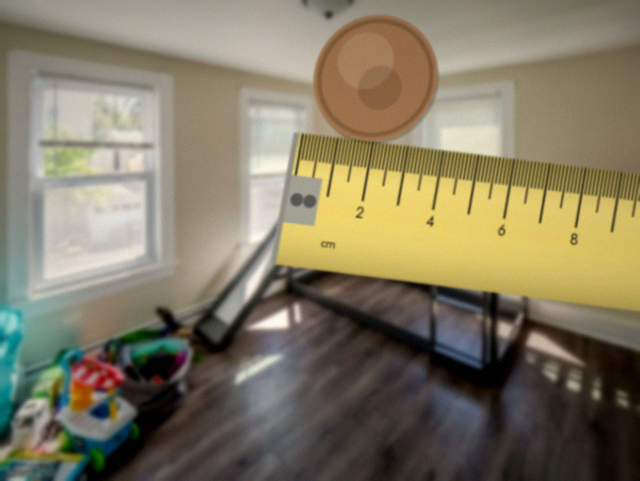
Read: **3.5** cm
